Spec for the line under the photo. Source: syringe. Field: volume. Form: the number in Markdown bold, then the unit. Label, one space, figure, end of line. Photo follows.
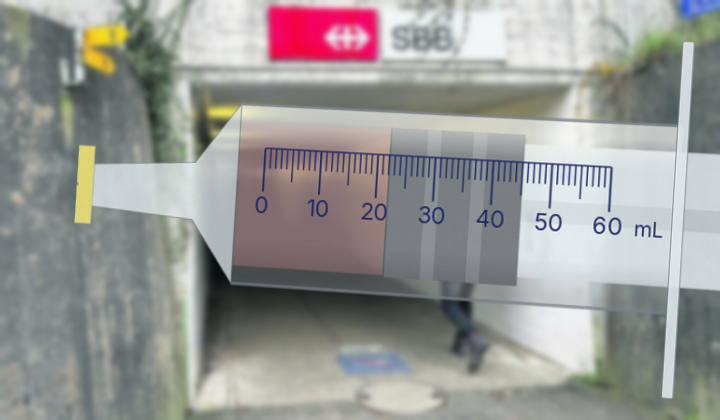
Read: **22** mL
